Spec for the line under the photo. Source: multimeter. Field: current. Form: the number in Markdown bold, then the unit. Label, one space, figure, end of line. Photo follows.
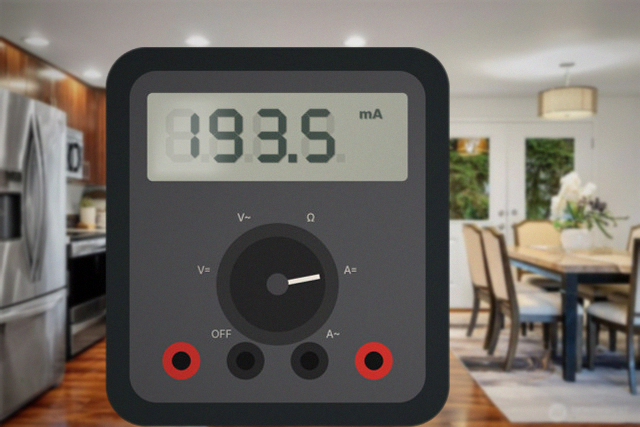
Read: **193.5** mA
